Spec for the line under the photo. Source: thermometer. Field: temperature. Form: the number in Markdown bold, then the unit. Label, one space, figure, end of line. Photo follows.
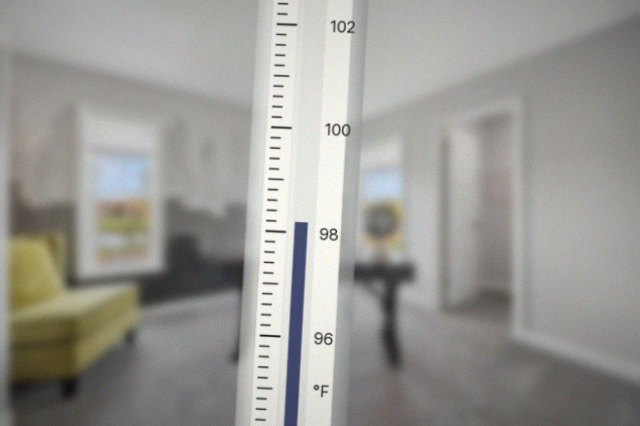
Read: **98.2** °F
